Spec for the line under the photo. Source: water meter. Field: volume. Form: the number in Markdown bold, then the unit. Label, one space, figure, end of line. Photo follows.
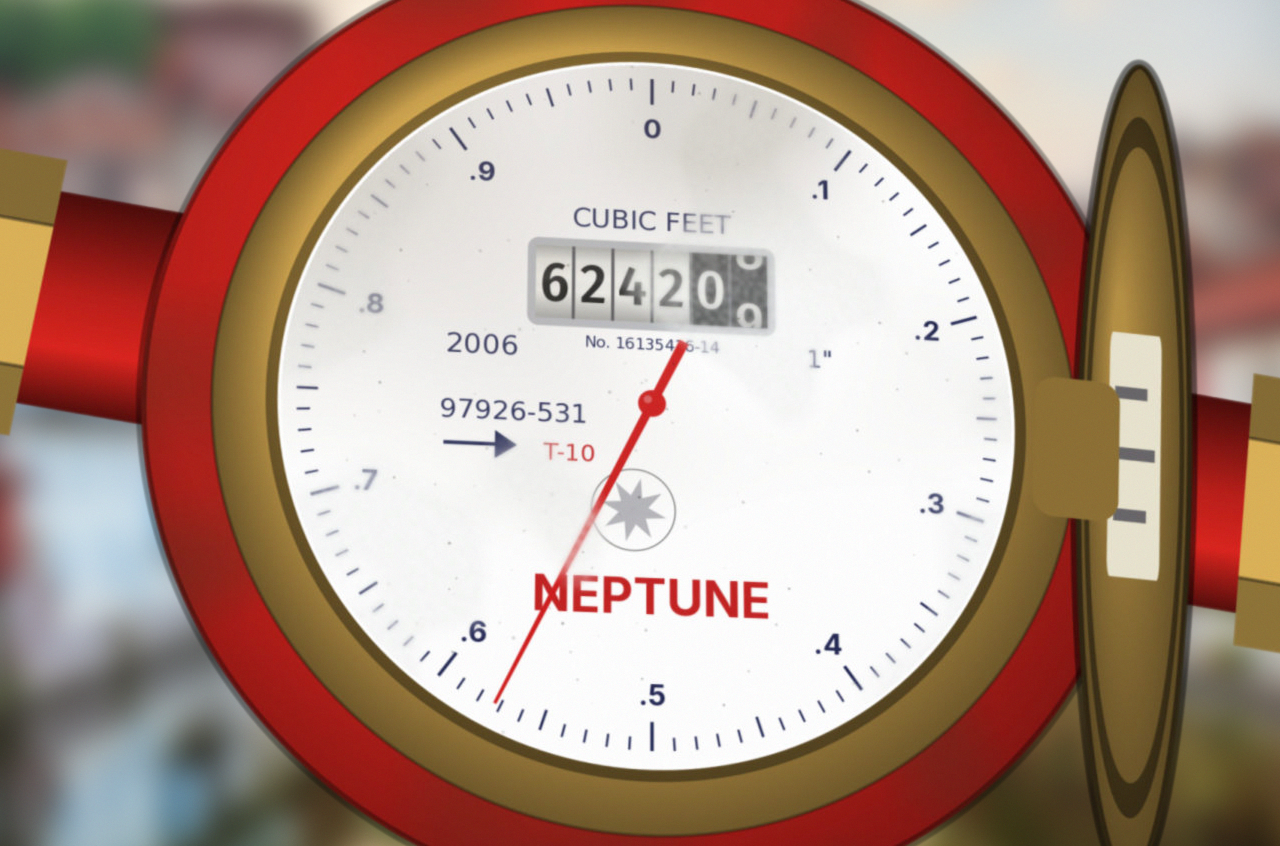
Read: **624208.57** ft³
